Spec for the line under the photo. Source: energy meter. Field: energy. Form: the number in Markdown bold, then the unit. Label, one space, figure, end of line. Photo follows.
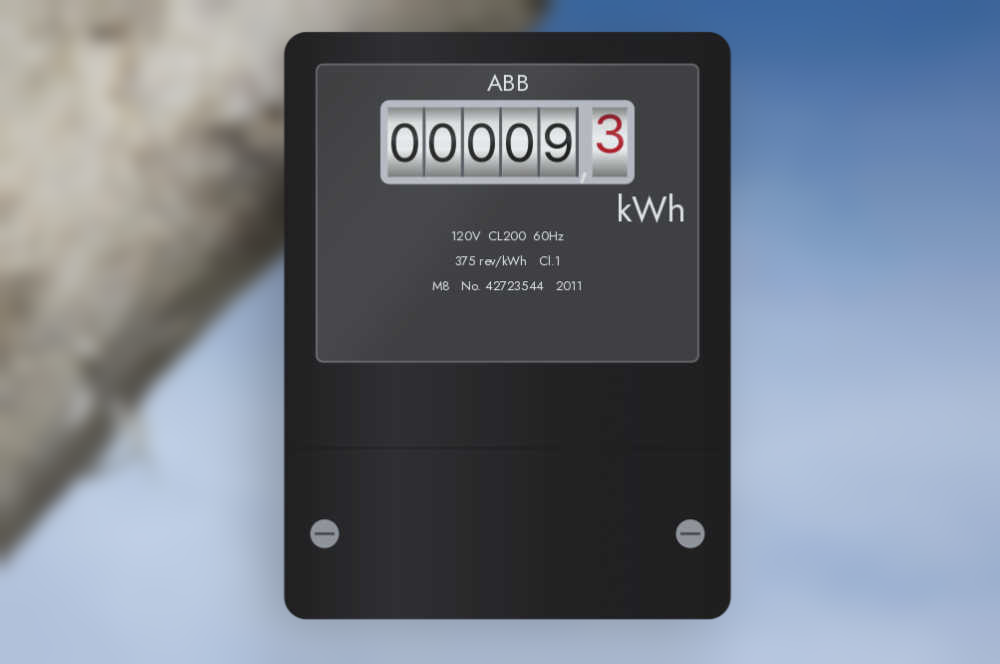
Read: **9.3** kWh
